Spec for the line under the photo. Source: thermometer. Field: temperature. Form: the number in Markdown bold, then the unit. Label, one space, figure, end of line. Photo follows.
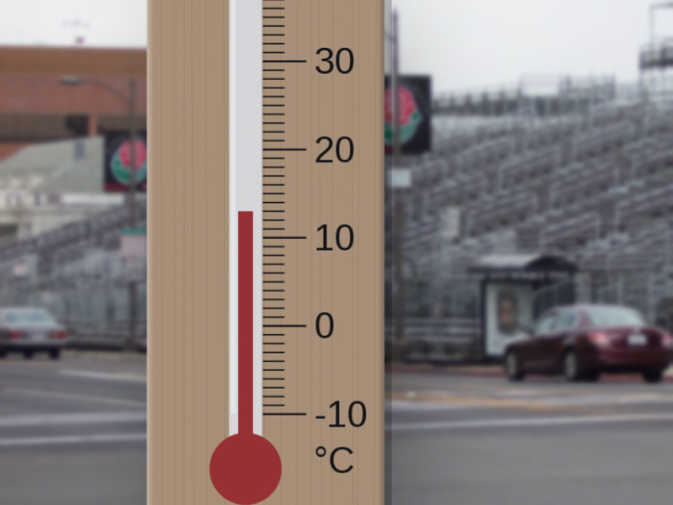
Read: **13** °C
